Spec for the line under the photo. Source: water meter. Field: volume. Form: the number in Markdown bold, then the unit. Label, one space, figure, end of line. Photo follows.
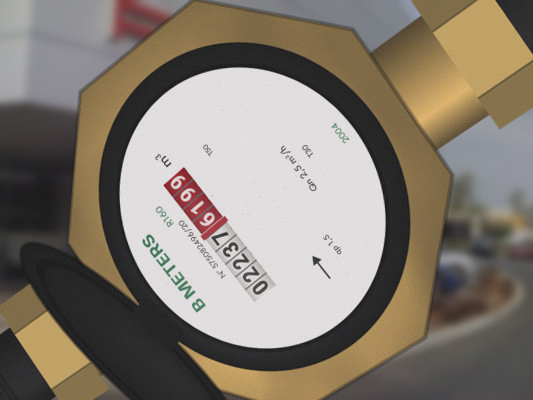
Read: **2237.6199** m³
